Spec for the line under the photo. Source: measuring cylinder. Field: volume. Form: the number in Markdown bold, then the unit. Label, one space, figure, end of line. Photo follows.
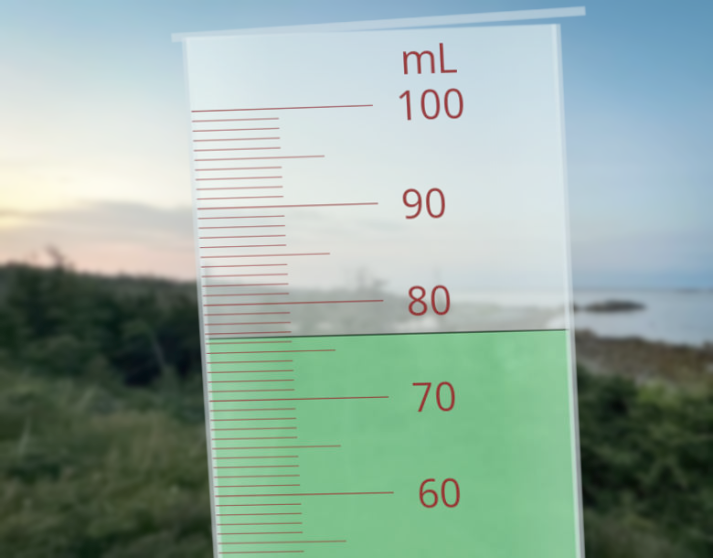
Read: **76.5** mL
